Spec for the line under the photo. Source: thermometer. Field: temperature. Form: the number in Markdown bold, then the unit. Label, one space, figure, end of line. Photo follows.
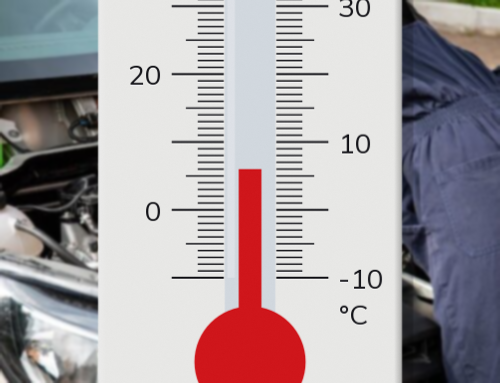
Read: **6** °C
